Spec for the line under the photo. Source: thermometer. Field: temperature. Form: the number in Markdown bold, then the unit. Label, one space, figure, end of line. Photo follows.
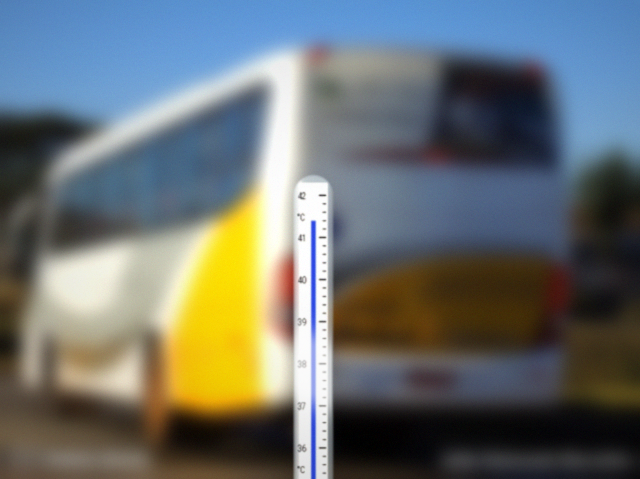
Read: **41.4** °C
